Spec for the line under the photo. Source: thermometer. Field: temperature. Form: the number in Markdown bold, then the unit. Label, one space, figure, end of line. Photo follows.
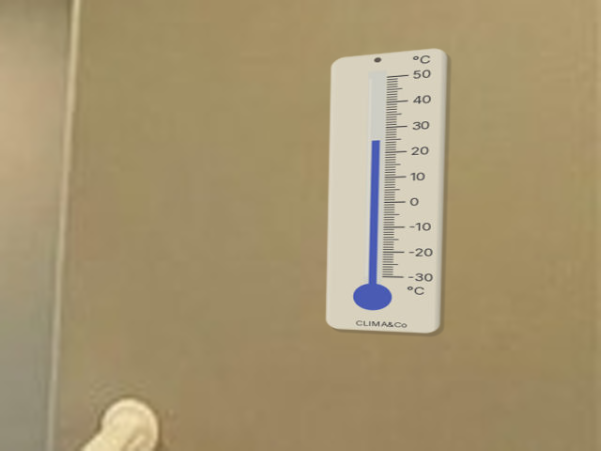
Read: **25** °C
